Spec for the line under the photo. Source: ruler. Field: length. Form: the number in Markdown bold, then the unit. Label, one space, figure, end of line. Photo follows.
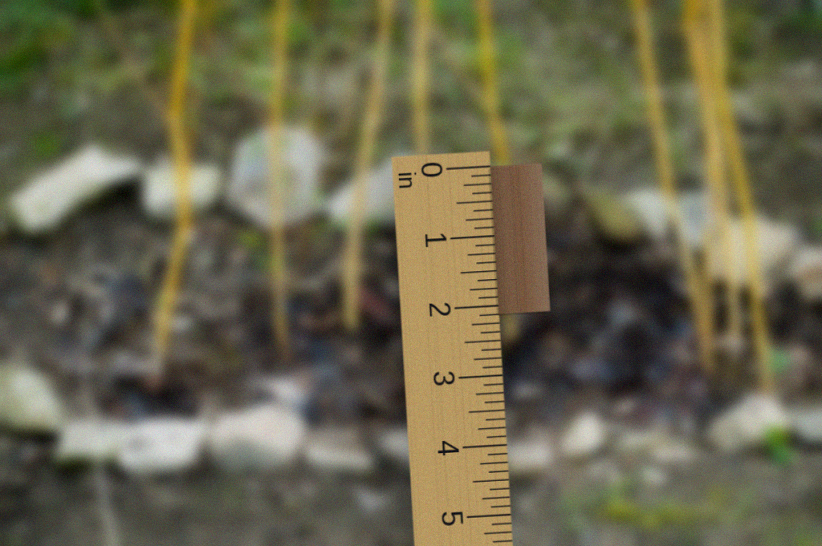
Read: **2.125** in
